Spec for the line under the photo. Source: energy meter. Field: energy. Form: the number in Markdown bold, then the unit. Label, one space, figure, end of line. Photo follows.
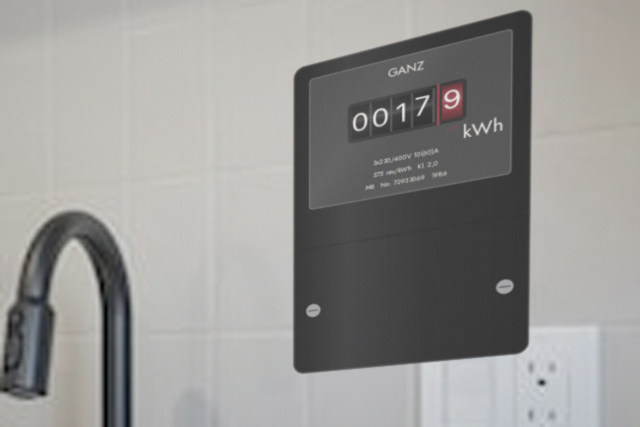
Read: **17.9** kWh
